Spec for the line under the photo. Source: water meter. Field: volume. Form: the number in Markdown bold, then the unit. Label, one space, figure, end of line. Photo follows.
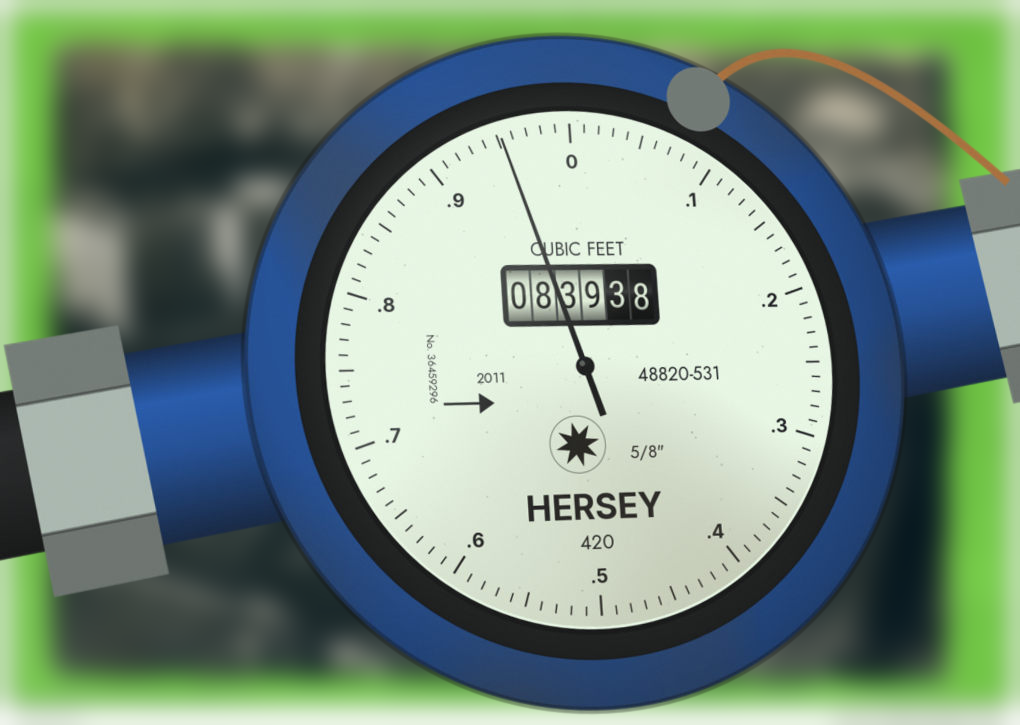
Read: **83937.95** ft³
